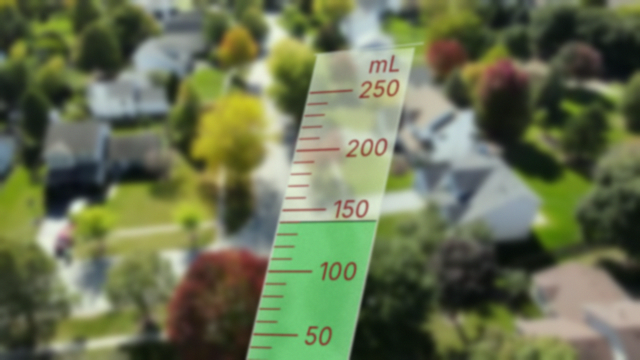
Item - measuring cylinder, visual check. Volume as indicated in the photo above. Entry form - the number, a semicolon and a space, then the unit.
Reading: 140; mL
